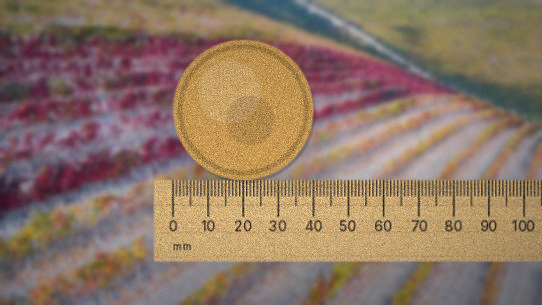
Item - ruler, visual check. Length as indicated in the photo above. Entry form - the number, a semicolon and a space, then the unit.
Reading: 40; mm
